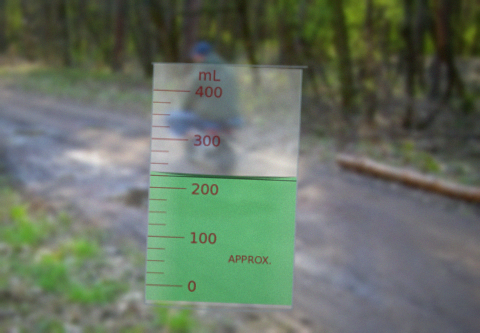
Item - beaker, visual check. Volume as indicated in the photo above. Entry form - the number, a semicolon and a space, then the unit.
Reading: 225; mL
